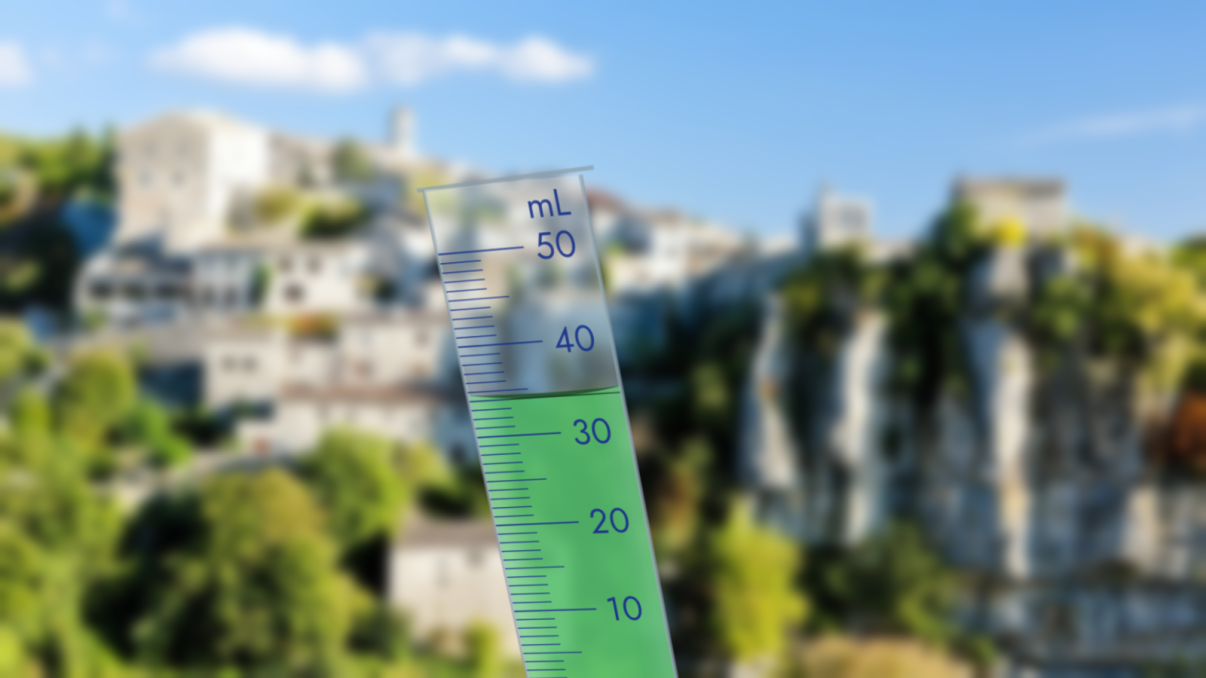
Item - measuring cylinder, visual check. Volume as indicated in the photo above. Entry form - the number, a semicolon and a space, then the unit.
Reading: 34; mL
